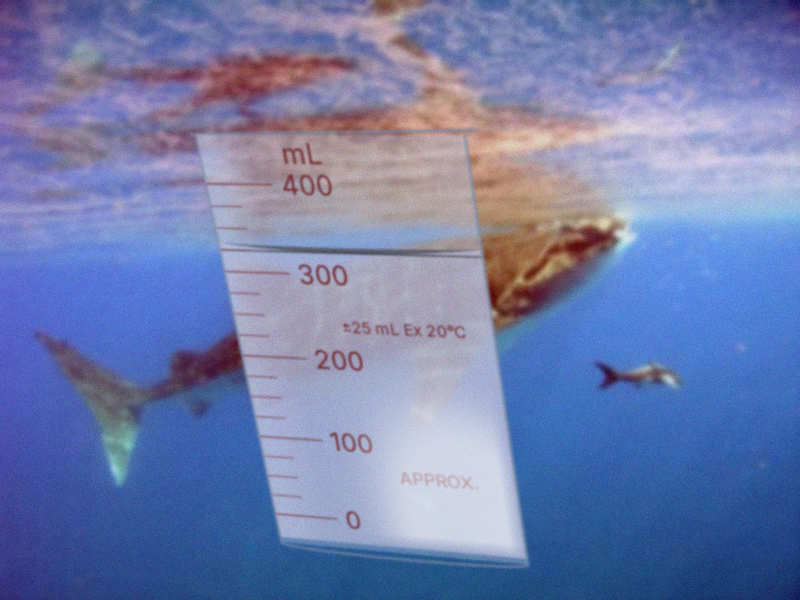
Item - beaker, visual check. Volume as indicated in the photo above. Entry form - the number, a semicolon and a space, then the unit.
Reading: 325; mL
